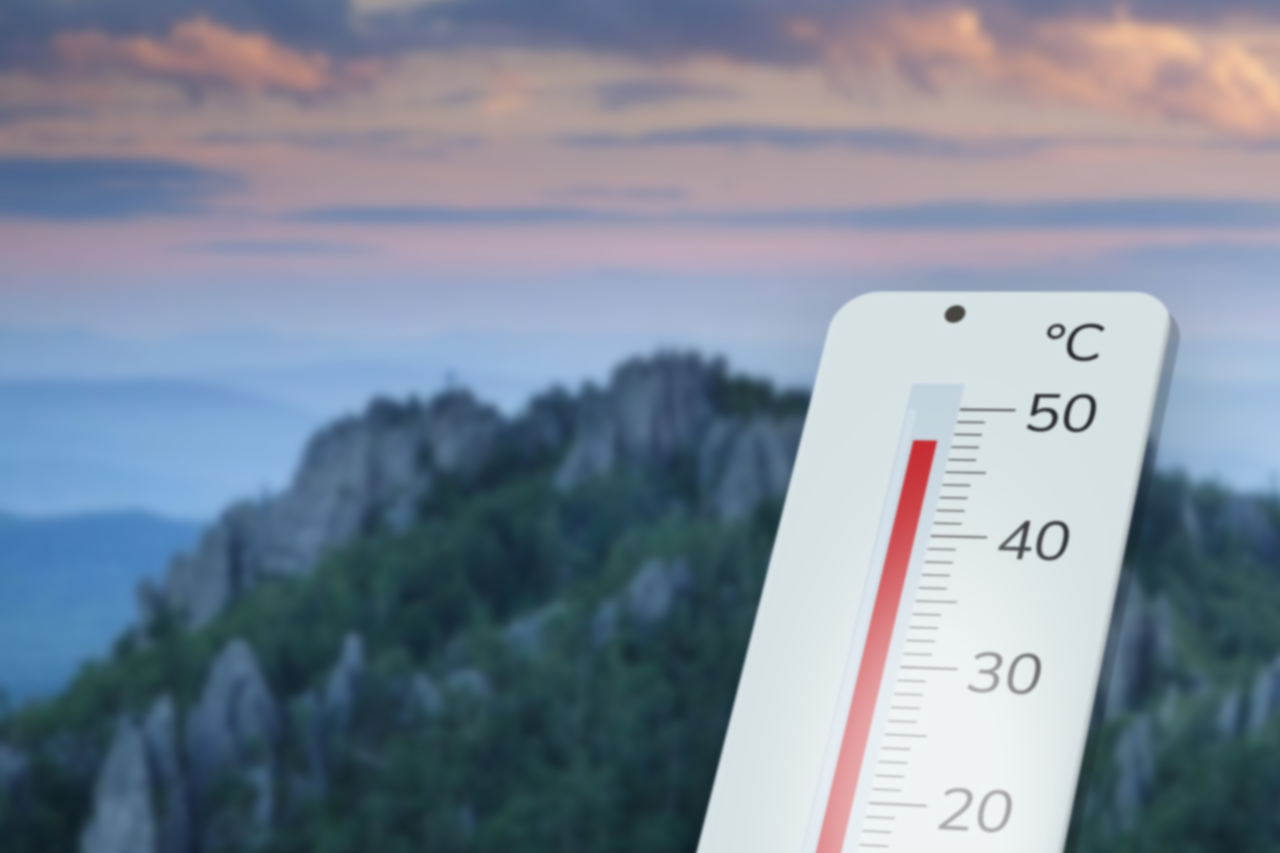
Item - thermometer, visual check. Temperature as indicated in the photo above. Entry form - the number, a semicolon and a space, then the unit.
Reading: 47.5; °C
